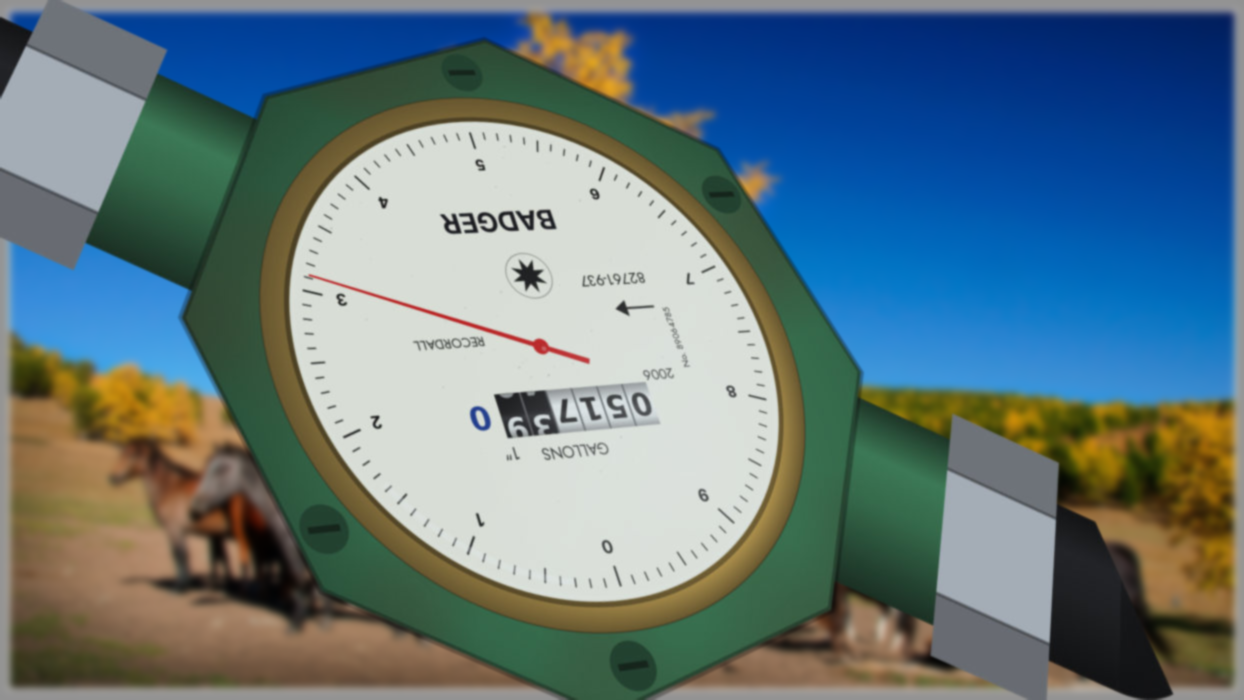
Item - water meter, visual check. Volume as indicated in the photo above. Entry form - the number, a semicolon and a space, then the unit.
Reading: 517393.1; gal
